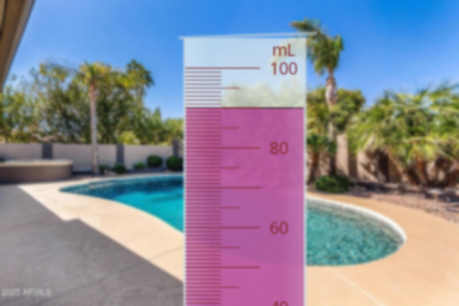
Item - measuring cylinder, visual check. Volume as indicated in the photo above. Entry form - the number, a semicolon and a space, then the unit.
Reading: 90; mL
